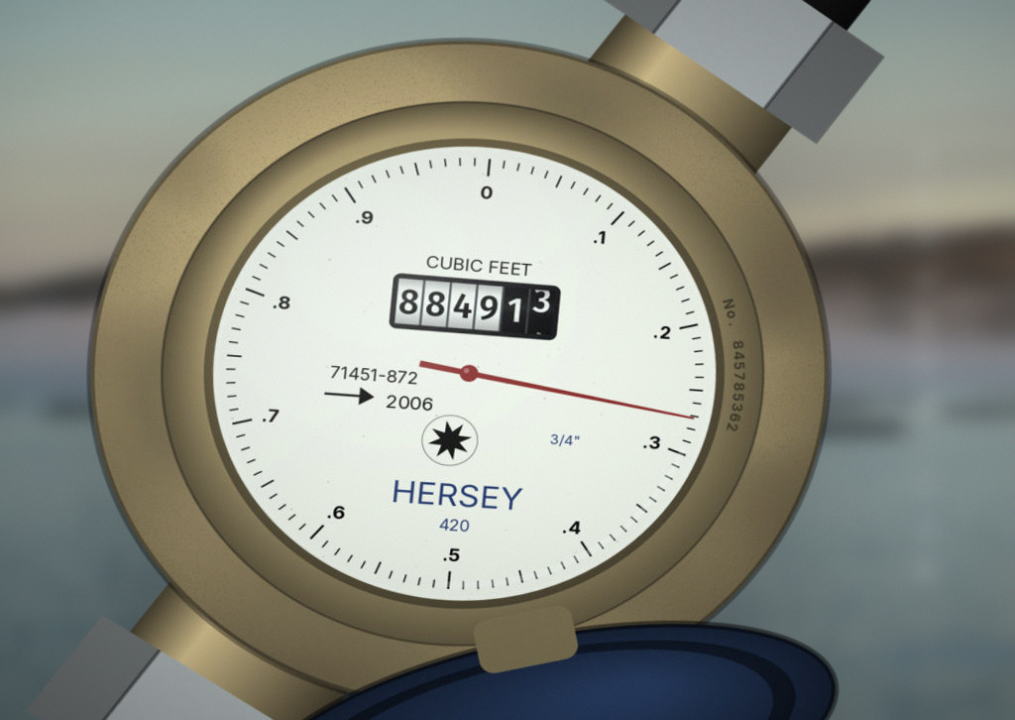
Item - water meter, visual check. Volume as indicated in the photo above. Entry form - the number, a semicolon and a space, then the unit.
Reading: 884913.27; ft³
